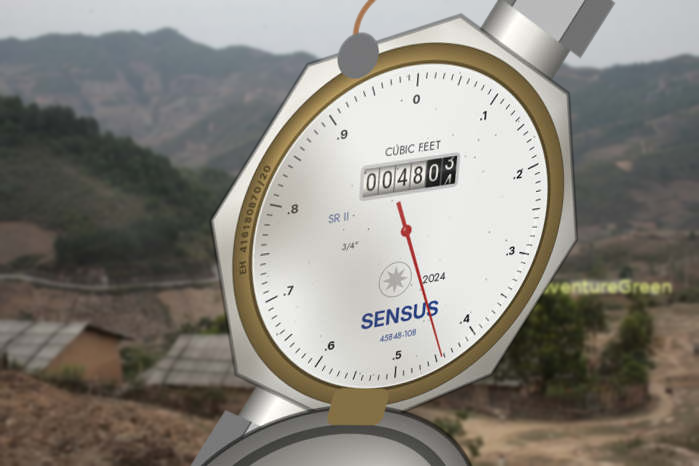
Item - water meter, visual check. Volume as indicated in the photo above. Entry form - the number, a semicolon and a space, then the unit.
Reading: 4803.44; ft³
